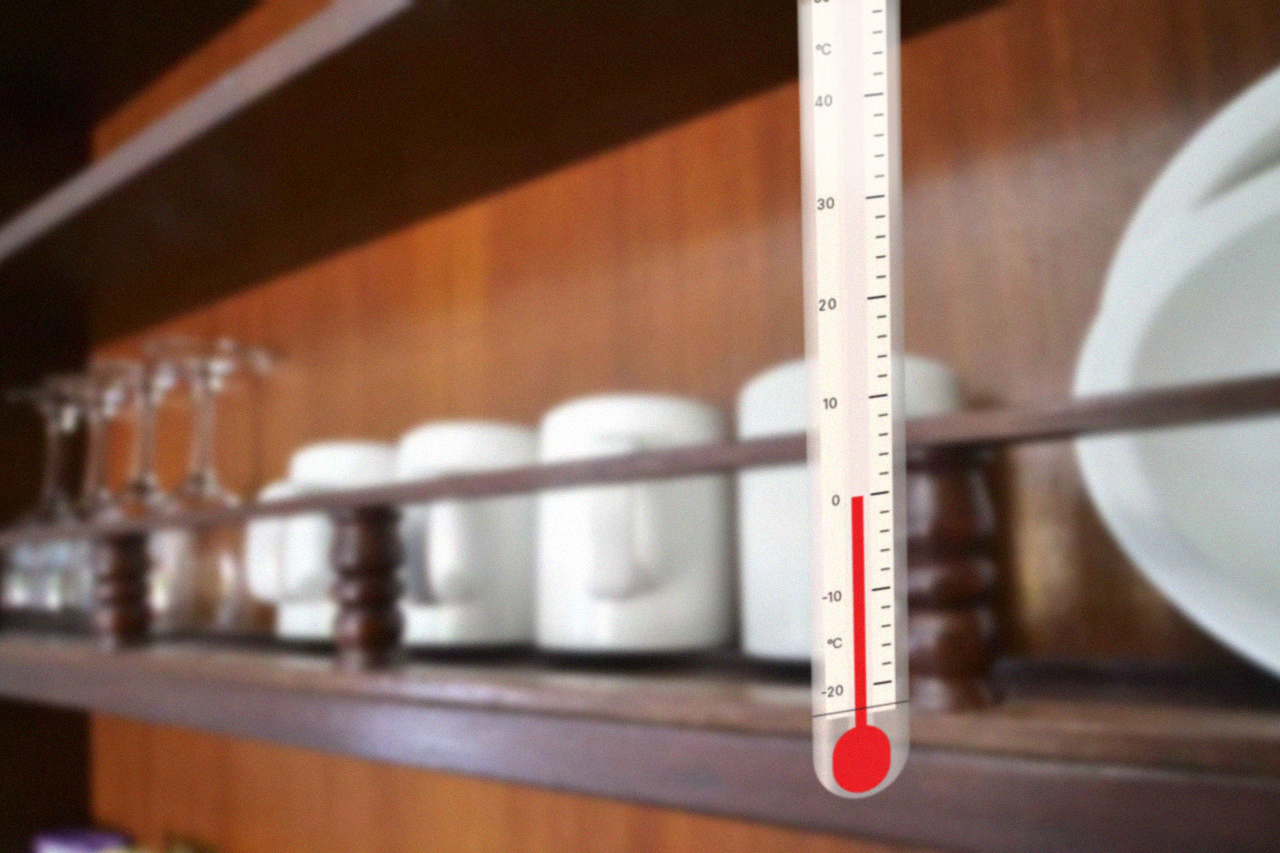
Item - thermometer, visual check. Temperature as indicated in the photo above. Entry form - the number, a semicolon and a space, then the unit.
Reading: 0; °C
